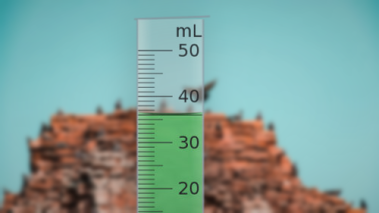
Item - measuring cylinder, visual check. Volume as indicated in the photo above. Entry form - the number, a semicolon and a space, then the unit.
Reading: 36; mL
